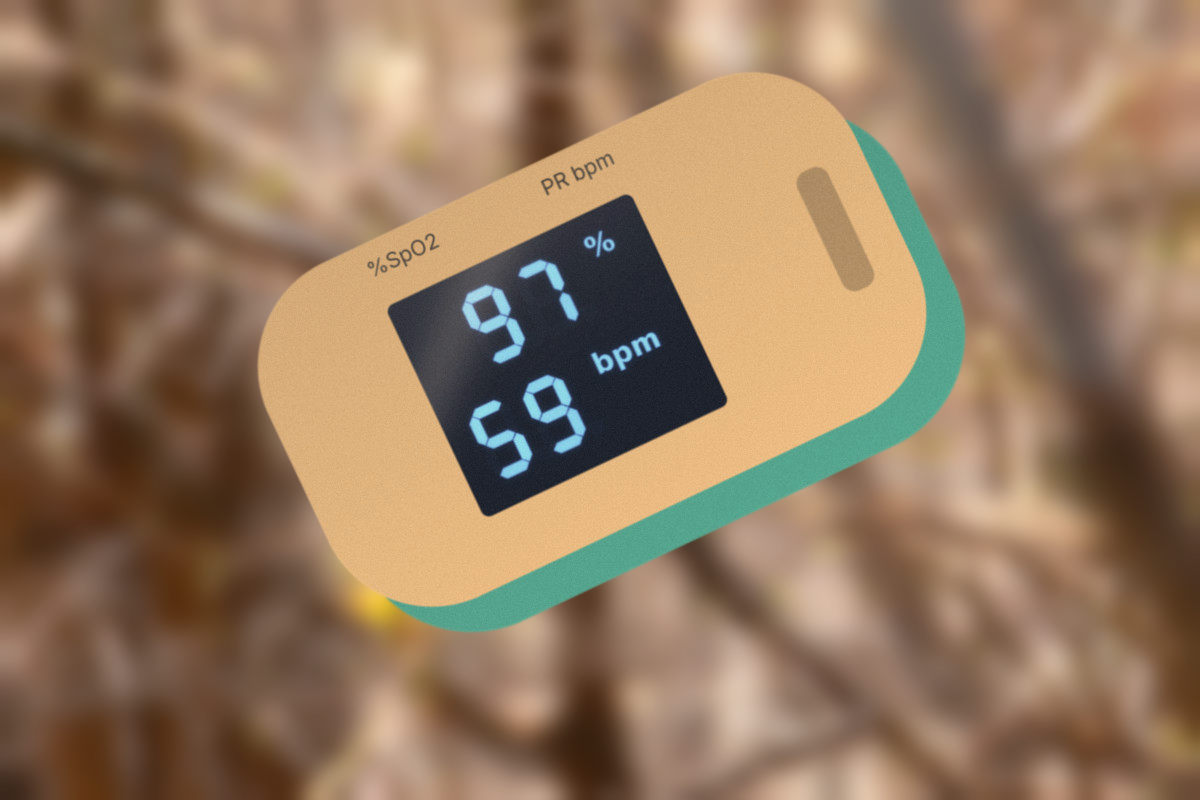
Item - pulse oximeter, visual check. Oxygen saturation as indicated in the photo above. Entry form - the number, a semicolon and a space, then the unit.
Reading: 97; %
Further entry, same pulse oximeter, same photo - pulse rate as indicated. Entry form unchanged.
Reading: 59; bpm
